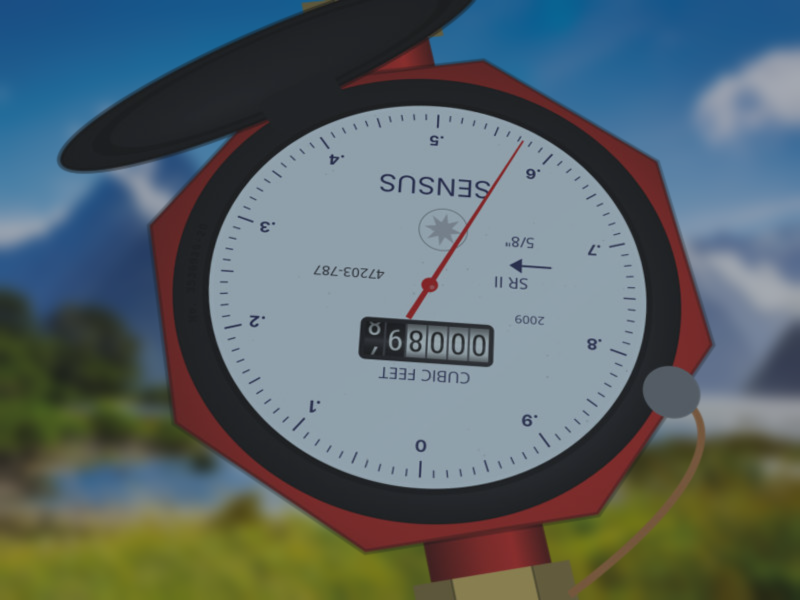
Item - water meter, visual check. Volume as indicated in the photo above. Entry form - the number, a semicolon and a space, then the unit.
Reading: 897.57; ft³
